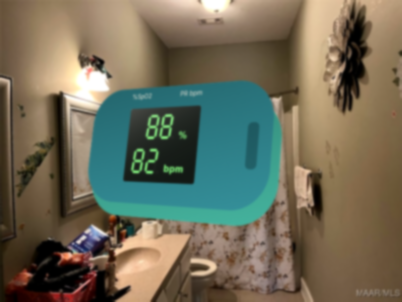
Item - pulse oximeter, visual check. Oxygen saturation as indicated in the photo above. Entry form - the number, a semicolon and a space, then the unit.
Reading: 88; %
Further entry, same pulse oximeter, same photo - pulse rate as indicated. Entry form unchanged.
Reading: 82; bpm
